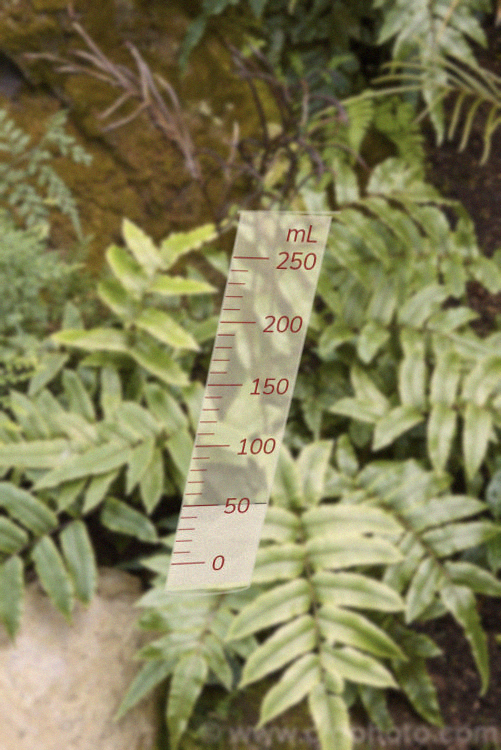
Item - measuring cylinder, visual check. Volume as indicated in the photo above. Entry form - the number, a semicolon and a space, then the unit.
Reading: 50; mL
